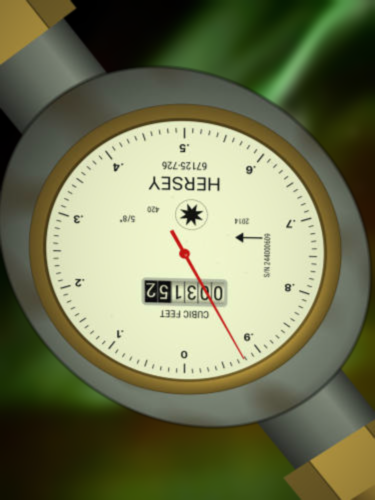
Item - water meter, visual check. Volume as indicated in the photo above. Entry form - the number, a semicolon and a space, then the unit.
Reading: 3151.92; ft³
